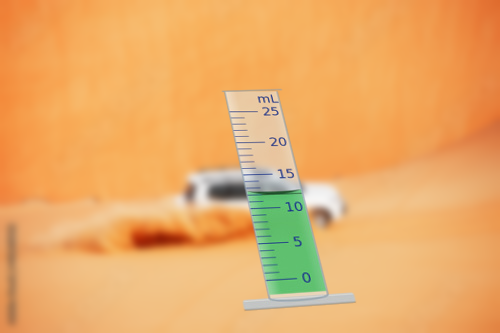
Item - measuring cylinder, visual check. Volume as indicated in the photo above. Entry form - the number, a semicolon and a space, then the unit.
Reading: 12; mL
